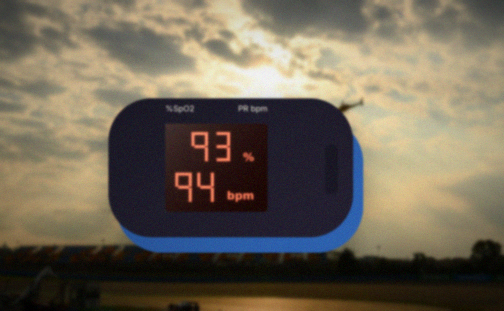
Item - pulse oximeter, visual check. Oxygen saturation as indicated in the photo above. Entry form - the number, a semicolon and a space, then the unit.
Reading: 93; %
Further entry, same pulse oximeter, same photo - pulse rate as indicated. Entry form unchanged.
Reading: 94; bpm
